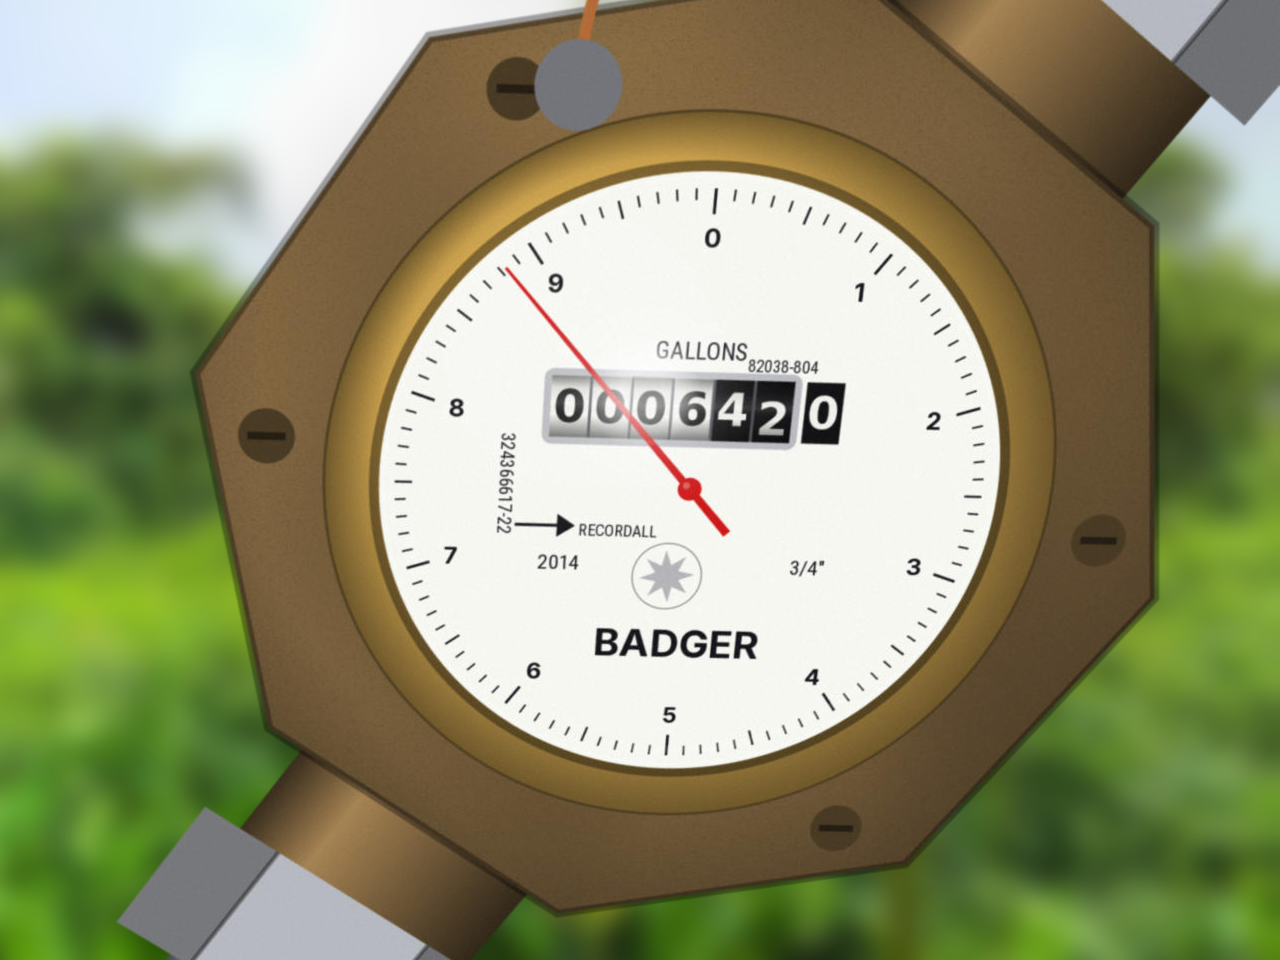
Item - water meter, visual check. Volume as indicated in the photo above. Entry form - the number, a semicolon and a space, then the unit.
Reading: 6418.8; gal
